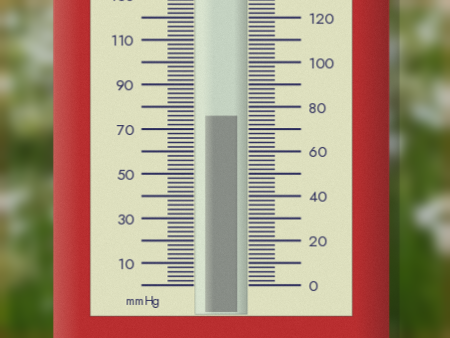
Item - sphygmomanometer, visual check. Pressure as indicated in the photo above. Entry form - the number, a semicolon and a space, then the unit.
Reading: 76; mmHg
